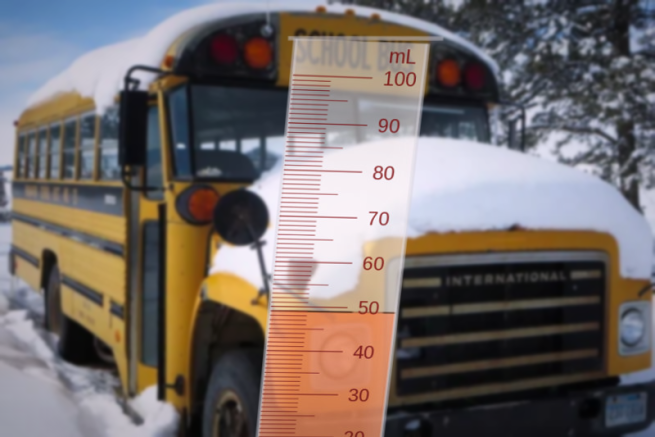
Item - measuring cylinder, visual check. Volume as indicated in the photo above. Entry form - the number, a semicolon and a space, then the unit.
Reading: 49; mL
